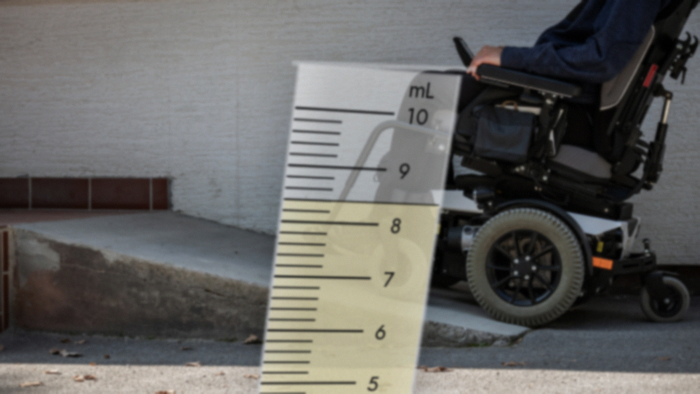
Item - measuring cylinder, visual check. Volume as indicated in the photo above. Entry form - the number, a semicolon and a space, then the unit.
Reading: 8.4; mL
